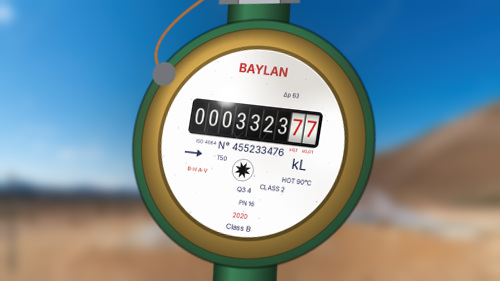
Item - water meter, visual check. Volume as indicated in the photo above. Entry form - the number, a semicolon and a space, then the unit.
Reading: 3323.77; kL
